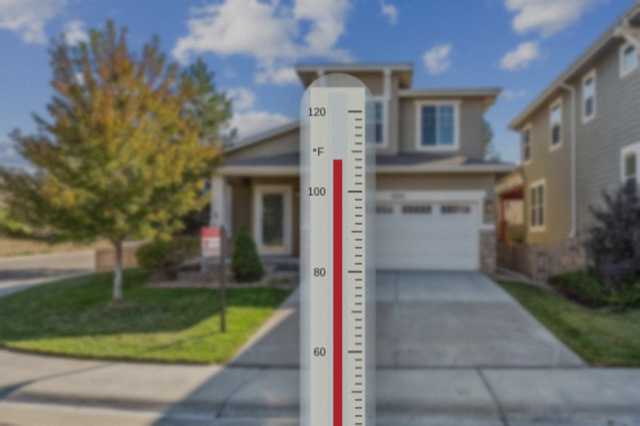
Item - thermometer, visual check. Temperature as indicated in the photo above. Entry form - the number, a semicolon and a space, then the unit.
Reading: 108; °F
